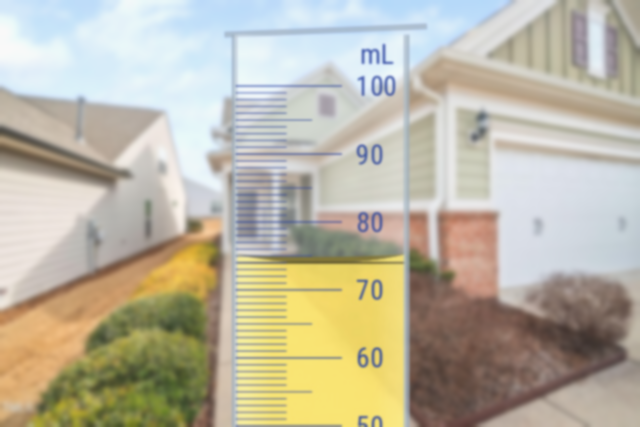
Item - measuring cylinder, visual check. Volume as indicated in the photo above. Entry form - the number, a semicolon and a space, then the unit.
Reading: 74; mL
